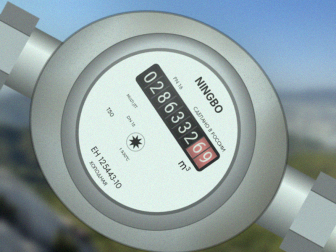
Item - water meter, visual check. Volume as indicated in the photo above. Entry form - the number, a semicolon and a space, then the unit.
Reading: 286332.69; m³
